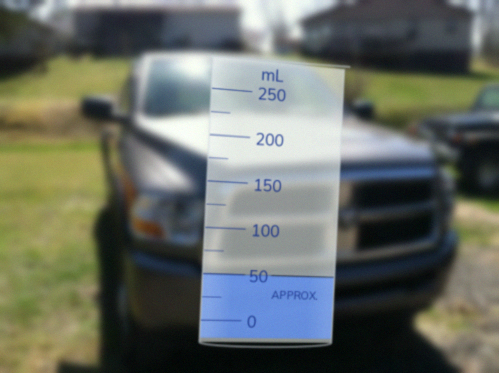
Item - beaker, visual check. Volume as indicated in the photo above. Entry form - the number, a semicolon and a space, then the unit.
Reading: 50; mL
